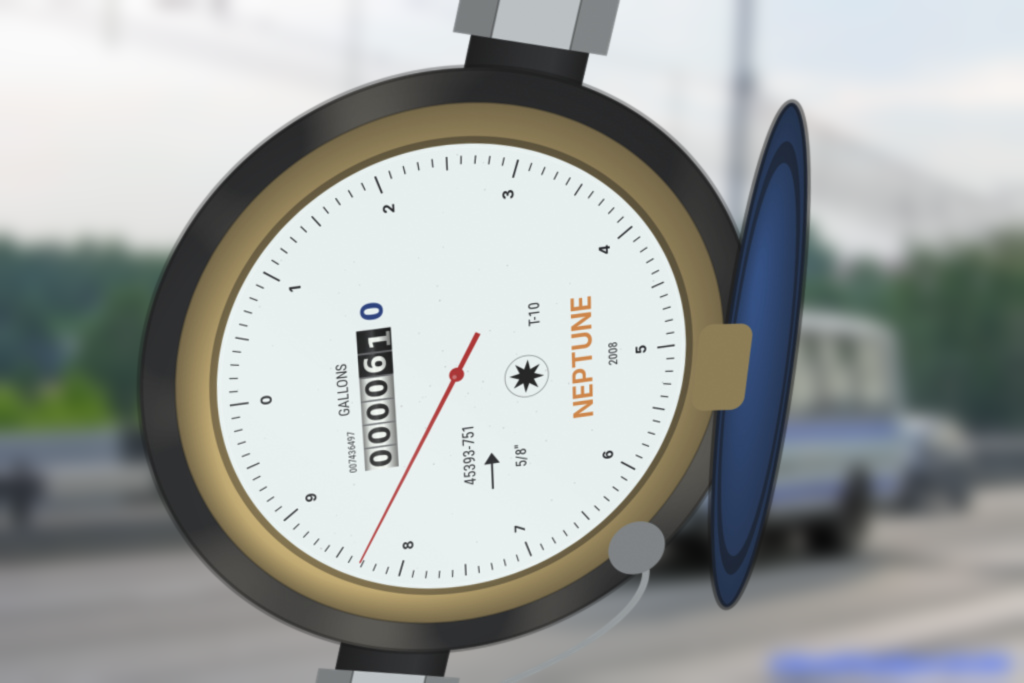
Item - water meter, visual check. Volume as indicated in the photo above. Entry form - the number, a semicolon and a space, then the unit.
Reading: 608.3; gal
